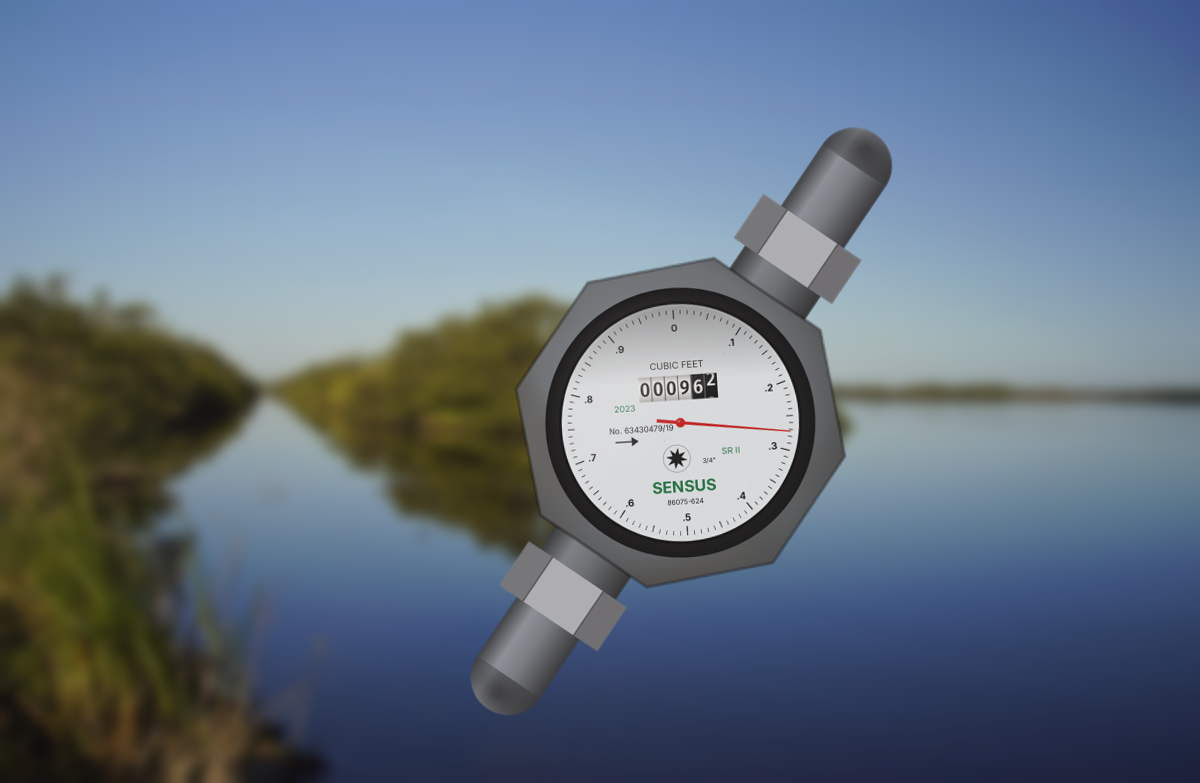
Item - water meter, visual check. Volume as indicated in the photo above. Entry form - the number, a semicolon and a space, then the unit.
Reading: 962.27; ft³
